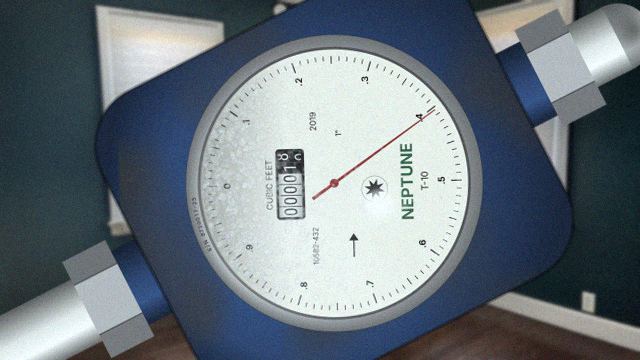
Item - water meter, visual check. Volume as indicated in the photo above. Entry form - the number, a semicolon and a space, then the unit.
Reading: 18.40; ft³
